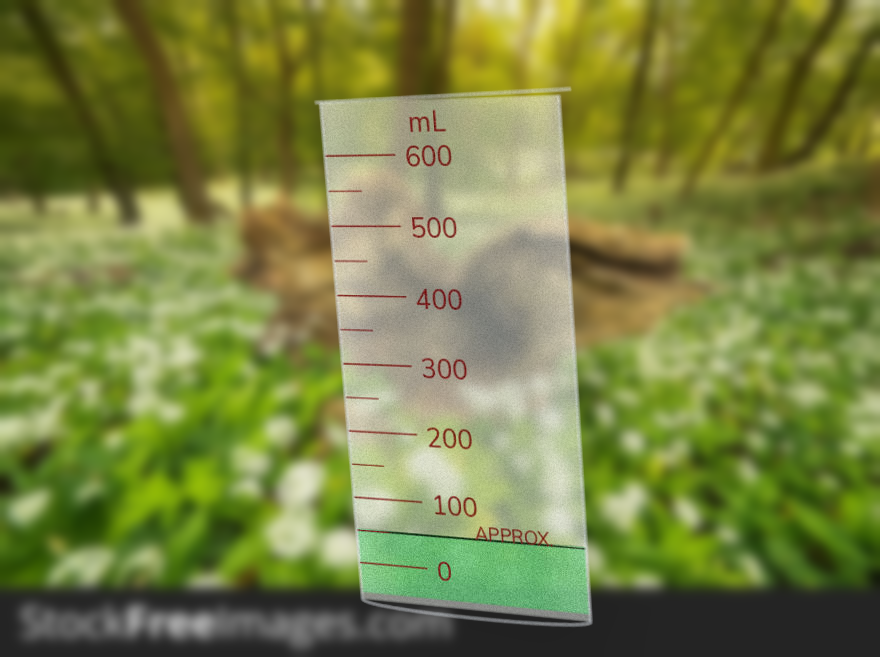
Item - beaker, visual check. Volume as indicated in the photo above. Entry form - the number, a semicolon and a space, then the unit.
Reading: 50; mL
